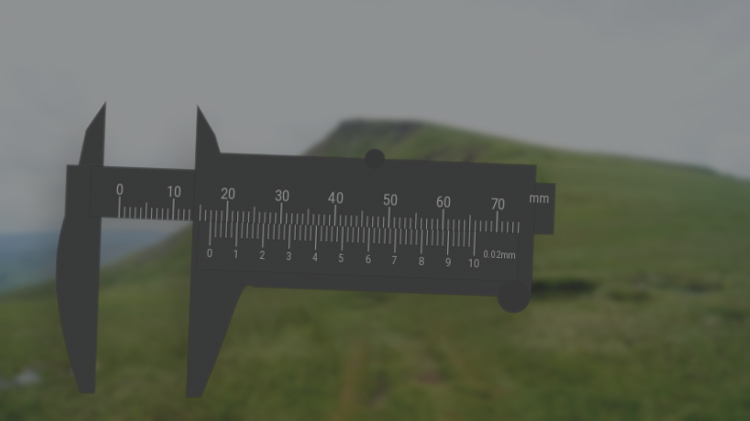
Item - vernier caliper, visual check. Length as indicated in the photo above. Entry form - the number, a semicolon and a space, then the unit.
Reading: 17.0; mm
